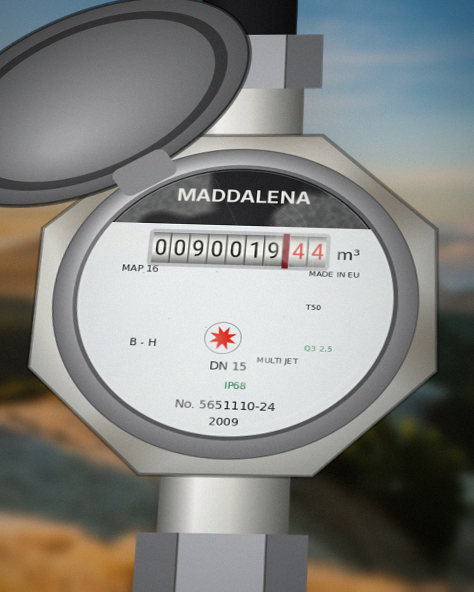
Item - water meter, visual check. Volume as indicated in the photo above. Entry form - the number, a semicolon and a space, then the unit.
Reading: 90019.44; m³
